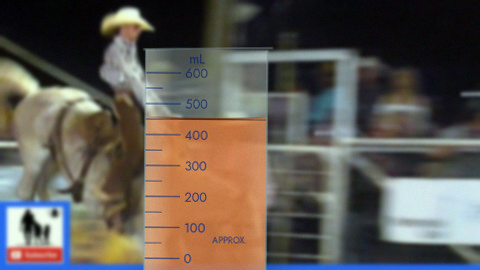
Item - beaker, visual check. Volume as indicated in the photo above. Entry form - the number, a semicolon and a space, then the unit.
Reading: 450; mL
